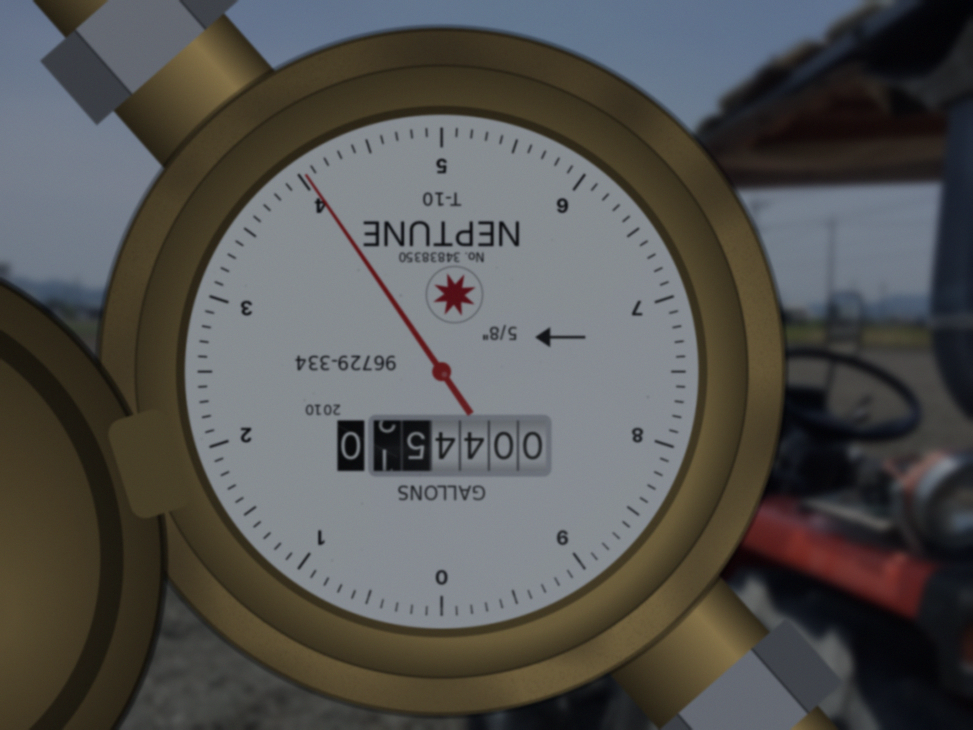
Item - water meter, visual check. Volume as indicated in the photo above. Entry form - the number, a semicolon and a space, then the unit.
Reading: 44514.0; gal
